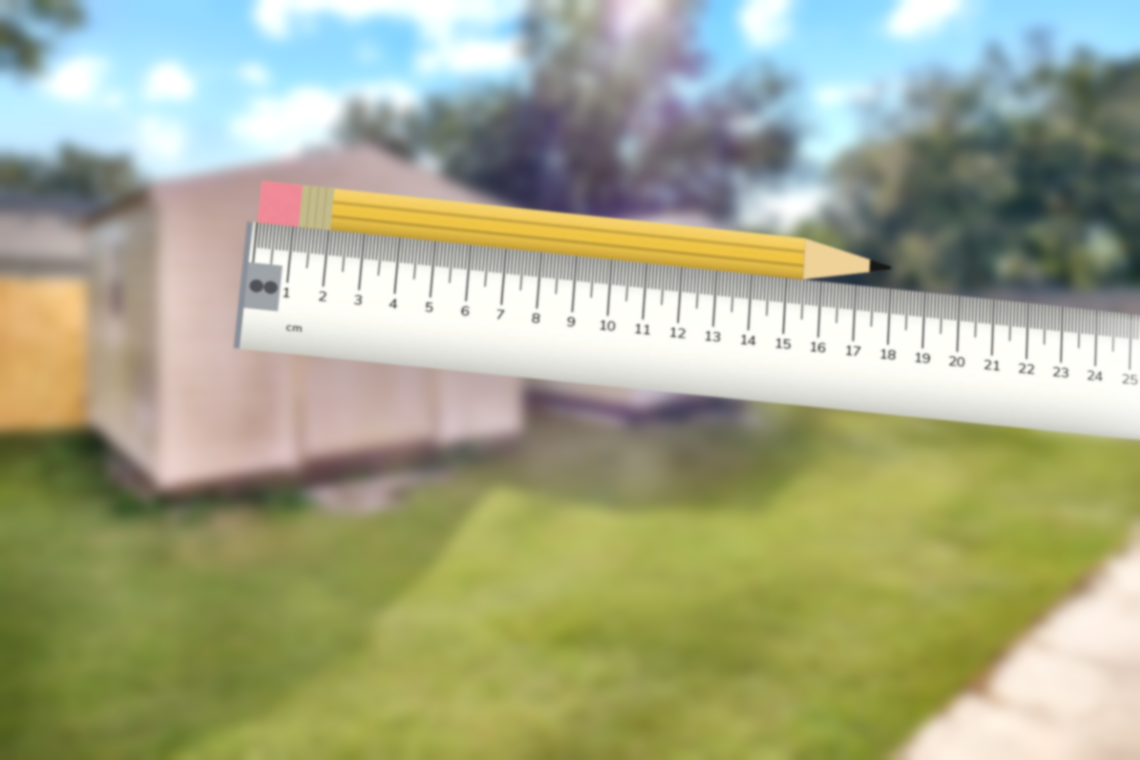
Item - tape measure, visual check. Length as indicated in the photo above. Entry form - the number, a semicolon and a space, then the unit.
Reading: 18; cm
